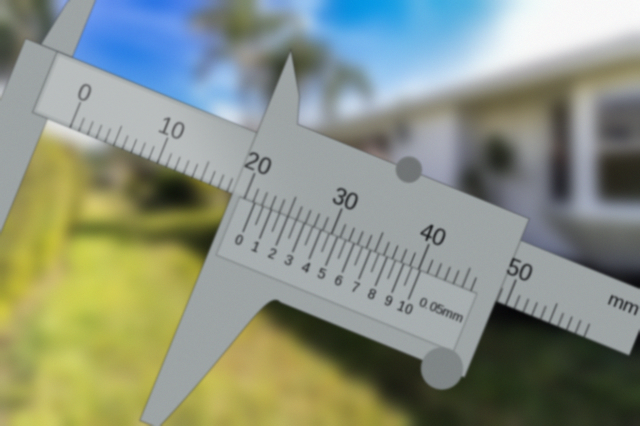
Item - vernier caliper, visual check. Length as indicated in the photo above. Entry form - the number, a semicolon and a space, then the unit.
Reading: 21.2; mm
